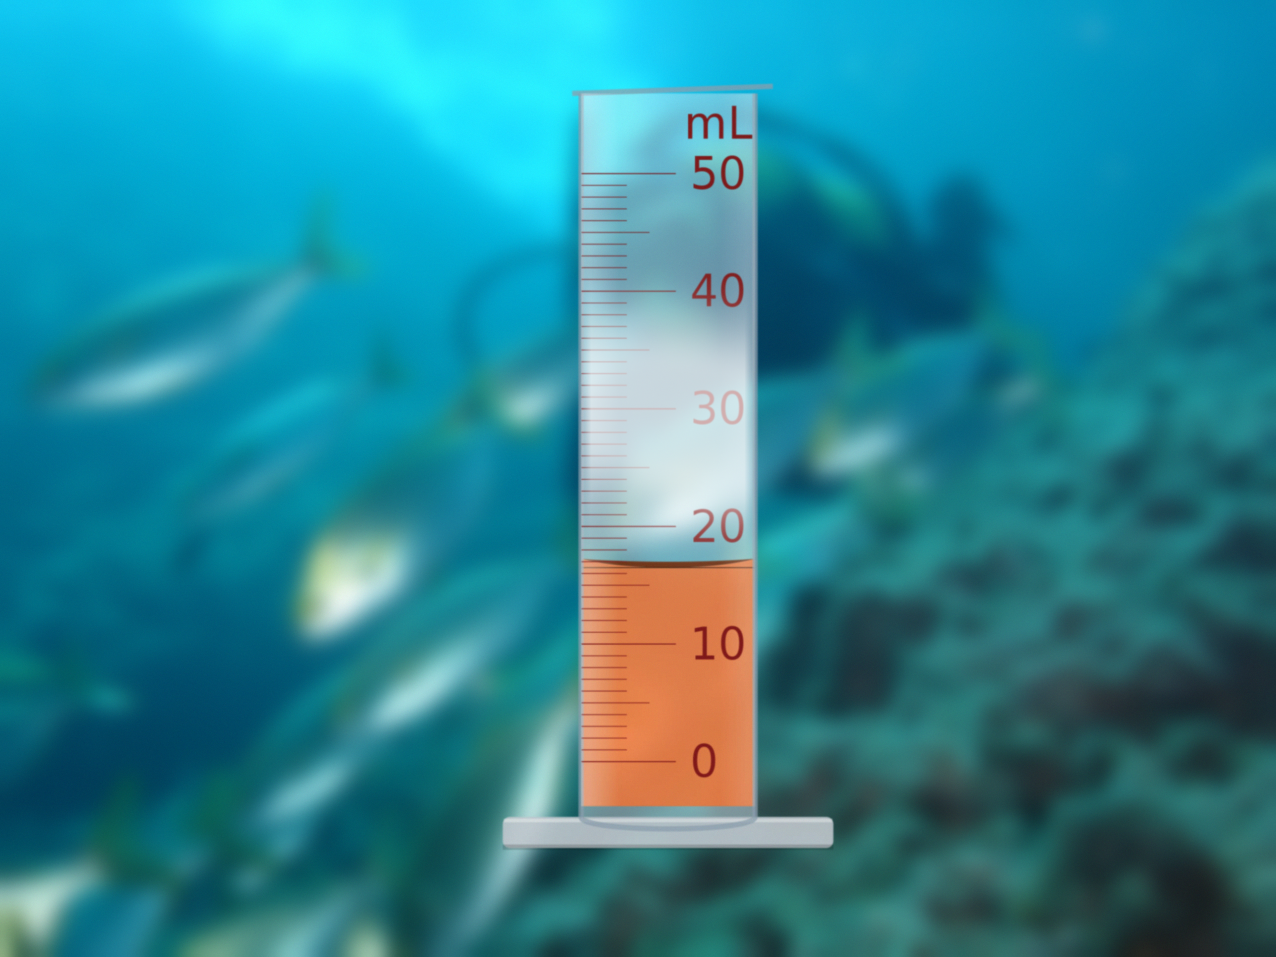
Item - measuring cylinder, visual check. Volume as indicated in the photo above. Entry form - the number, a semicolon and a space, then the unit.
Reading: 16.5; mL
